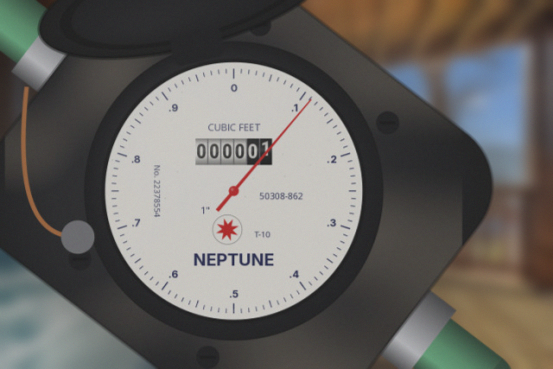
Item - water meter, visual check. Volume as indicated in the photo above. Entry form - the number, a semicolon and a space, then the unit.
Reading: 1.11; ft³
